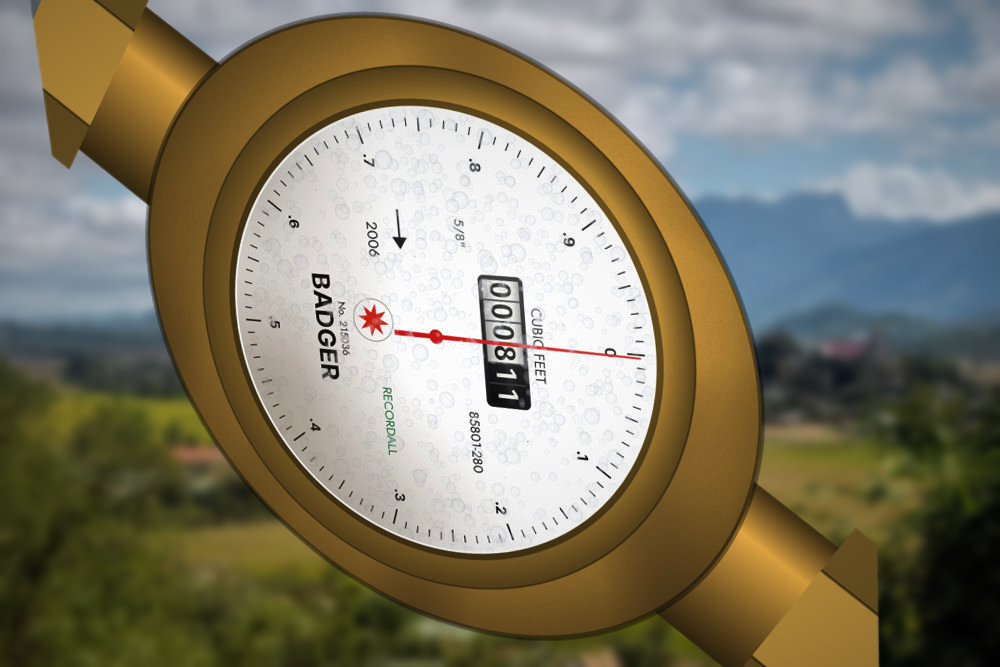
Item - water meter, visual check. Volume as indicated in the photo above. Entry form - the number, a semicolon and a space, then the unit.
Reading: 811.00; ft³
